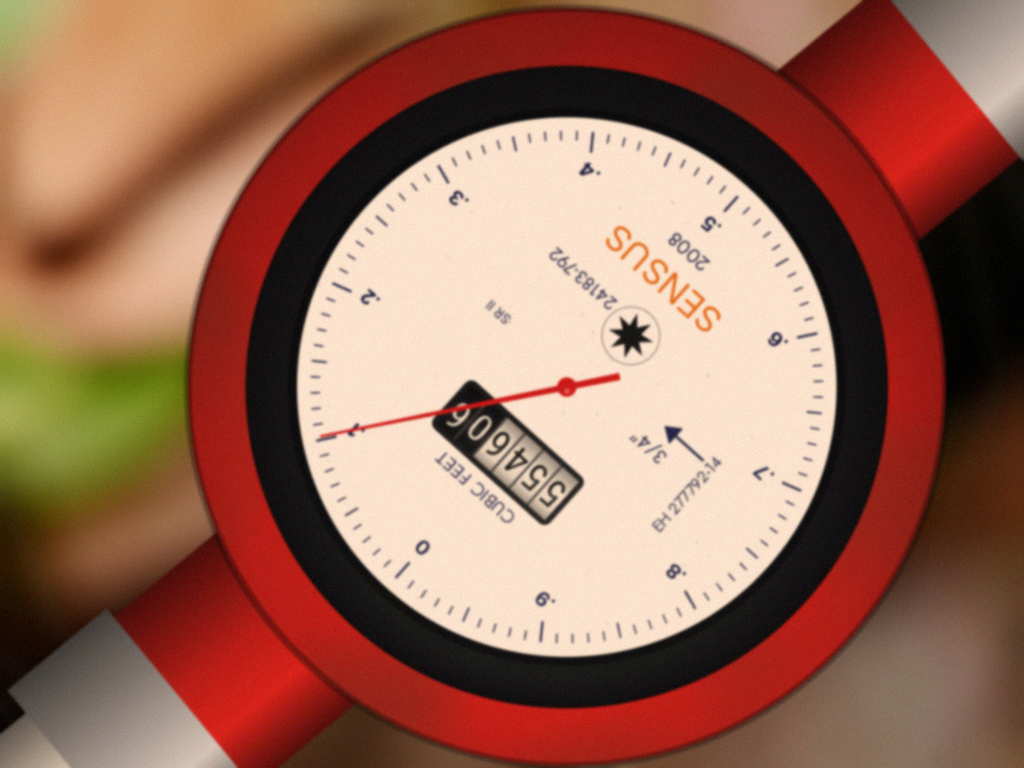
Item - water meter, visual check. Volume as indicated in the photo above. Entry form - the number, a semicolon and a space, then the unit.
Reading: 554606.10; ft³
